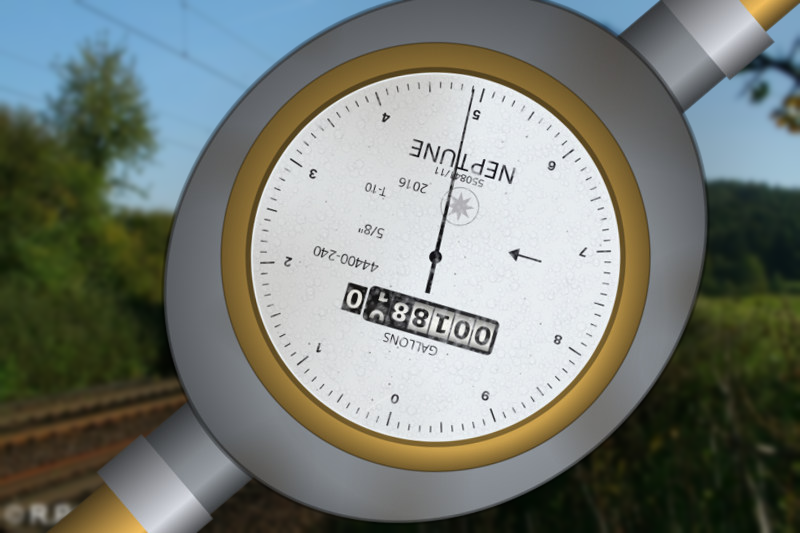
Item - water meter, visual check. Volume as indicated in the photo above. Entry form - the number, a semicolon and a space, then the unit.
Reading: 18804.9; gal
